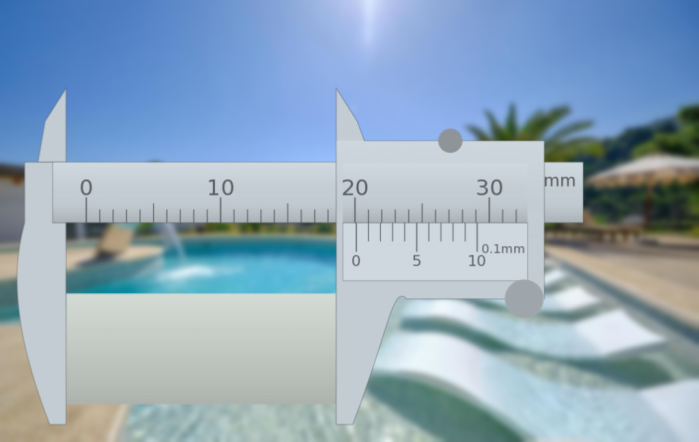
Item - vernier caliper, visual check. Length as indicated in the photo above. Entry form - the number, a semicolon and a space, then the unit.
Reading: 20.1; mm
